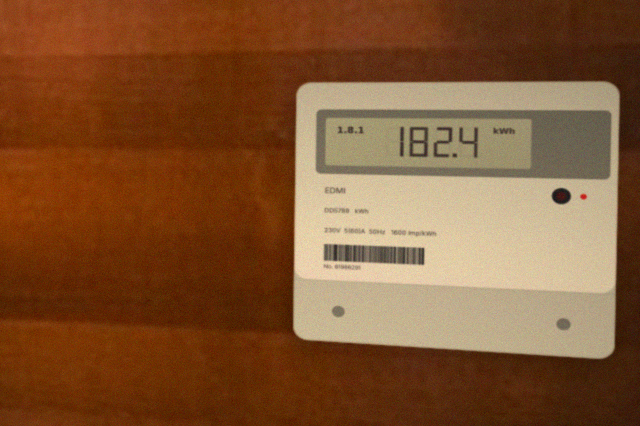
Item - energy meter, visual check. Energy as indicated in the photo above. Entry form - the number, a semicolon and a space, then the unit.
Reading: 182.4; kWh
